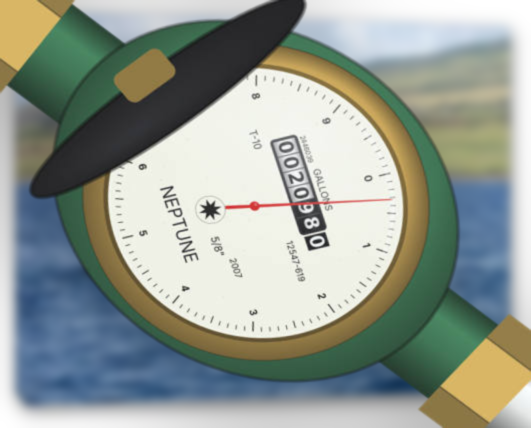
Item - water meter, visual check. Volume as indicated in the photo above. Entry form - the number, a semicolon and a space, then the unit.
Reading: 20980.3; gal
